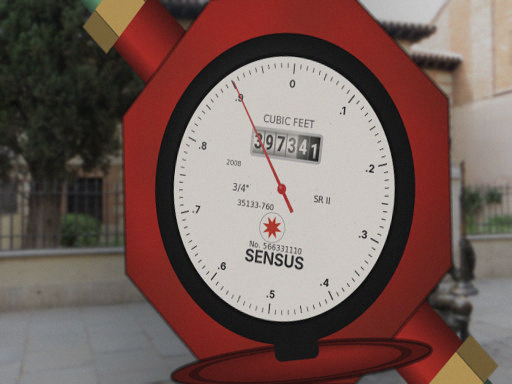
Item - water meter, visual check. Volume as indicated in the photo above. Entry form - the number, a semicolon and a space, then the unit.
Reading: 397340.90; ft³
